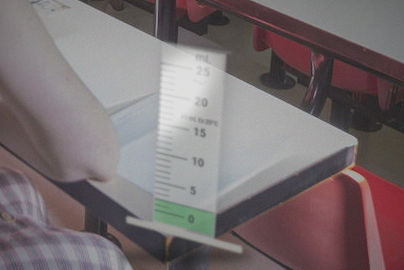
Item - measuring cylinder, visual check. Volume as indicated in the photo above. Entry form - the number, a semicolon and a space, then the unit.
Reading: 2; mL
